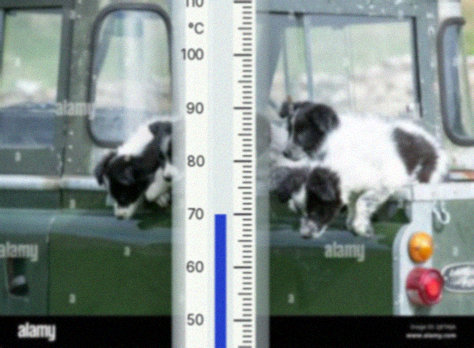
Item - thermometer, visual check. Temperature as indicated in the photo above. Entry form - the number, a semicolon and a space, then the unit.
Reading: 70; °C
